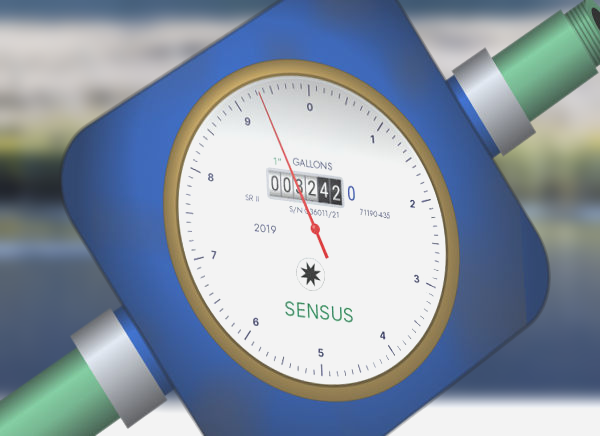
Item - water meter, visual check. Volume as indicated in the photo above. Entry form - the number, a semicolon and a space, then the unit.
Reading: 32419.3; gal
